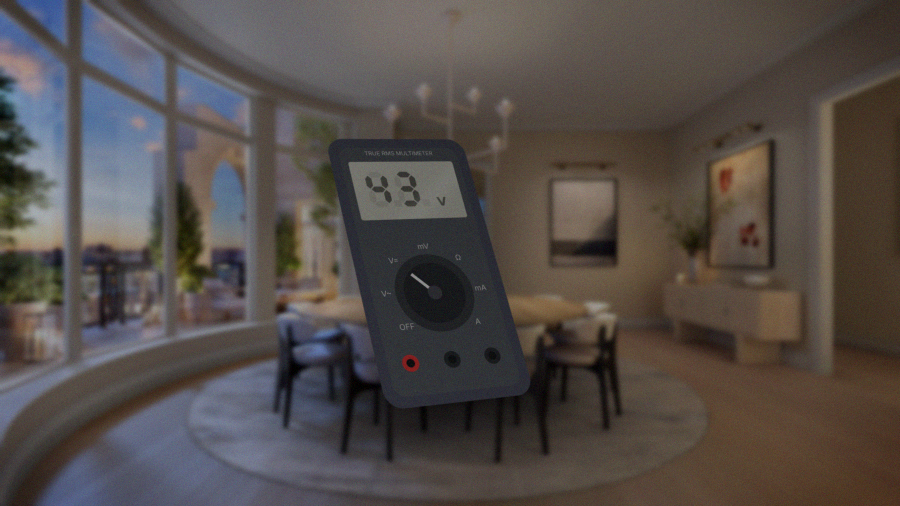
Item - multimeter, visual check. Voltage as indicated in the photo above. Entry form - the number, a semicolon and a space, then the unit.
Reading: 43; V
